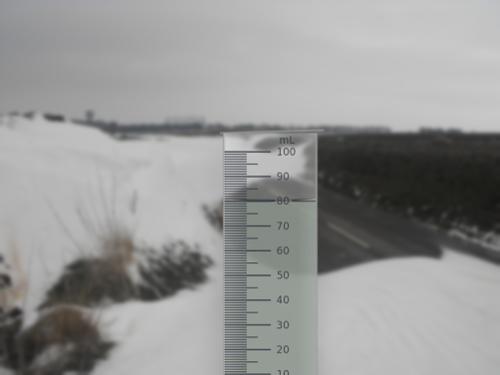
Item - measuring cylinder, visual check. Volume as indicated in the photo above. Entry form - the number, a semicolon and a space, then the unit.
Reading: 80; mL
